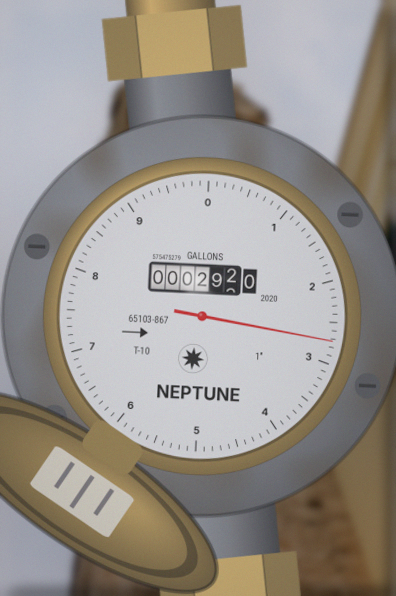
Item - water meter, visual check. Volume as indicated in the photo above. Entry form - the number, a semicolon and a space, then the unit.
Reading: 2922.7; gal
